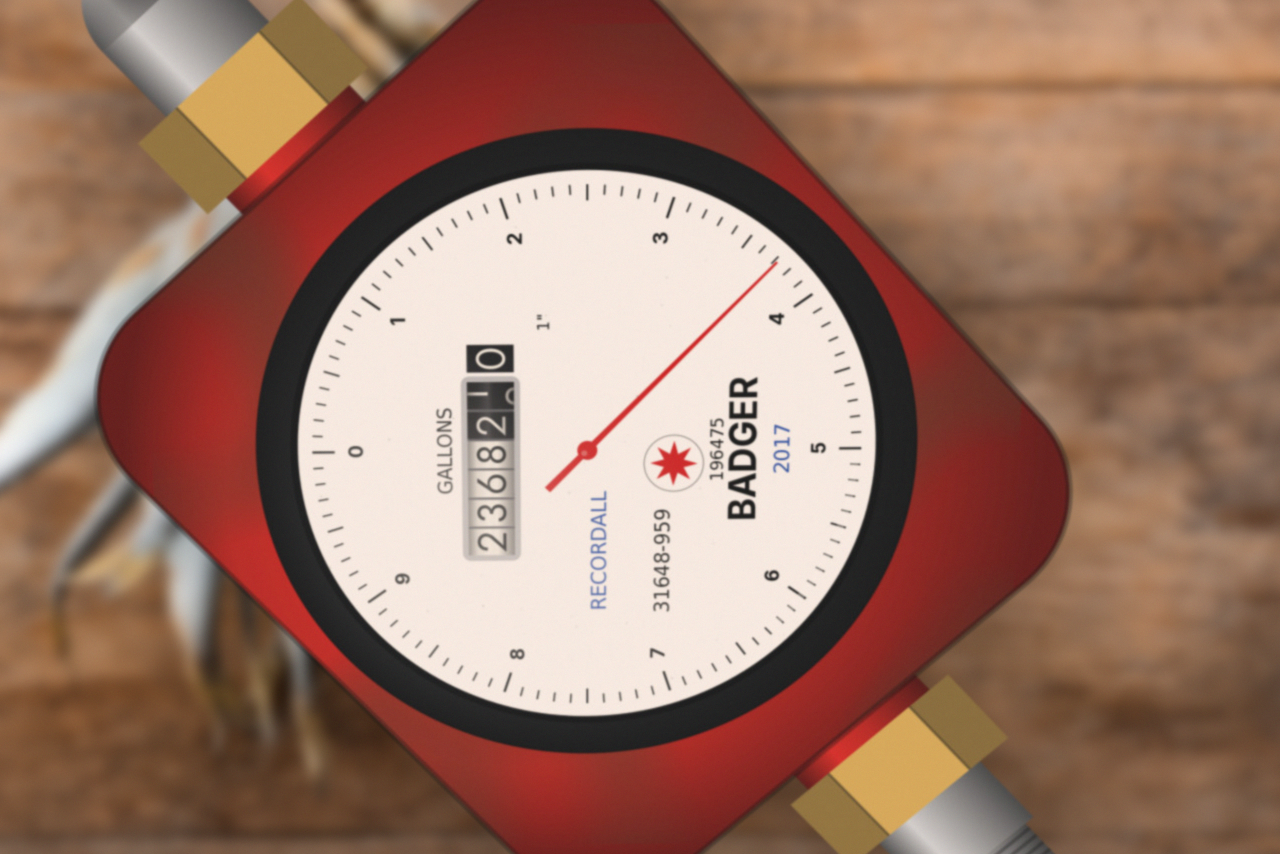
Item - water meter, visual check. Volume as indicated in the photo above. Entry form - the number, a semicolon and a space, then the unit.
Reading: 2368213.7; gal
